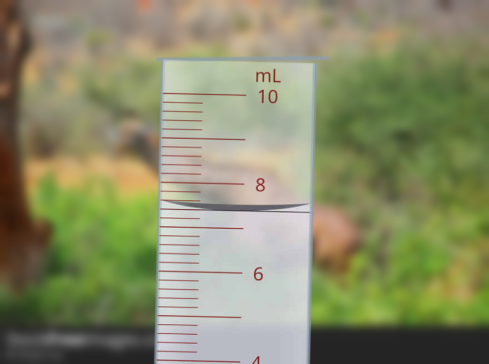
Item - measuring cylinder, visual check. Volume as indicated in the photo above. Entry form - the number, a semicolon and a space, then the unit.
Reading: 7.4; mL
